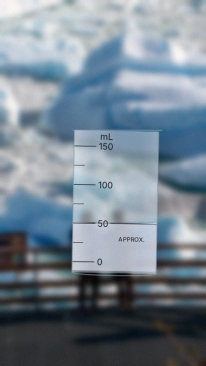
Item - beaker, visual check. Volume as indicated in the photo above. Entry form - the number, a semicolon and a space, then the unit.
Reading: 50; mL
